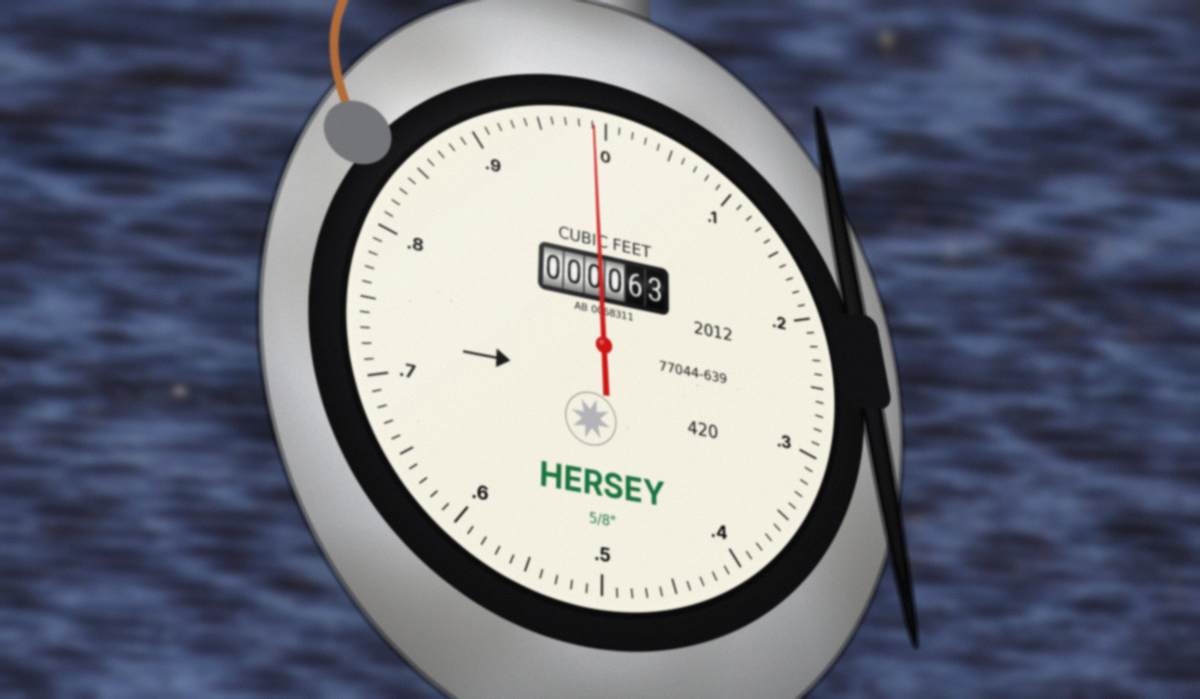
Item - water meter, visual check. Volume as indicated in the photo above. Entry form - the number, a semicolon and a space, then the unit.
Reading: 62.99; ft³
